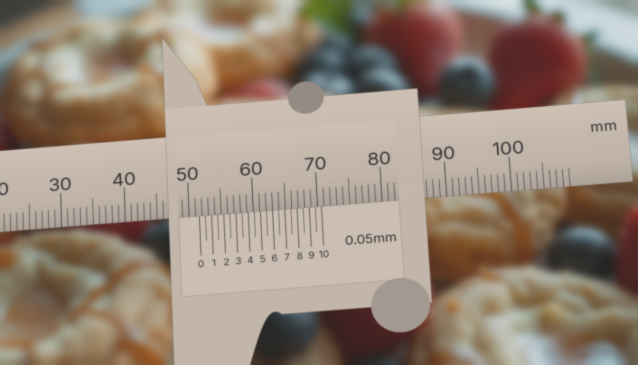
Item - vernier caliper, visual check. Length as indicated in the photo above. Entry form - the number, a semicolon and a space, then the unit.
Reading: 51.6; mm
